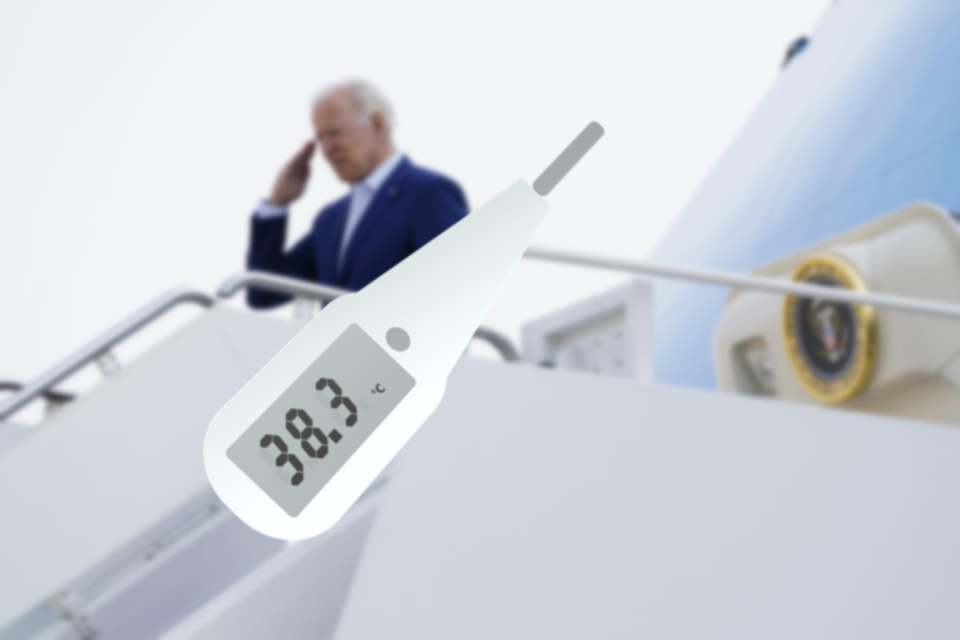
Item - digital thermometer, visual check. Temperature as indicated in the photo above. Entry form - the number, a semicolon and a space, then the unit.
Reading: 38.3; °C
